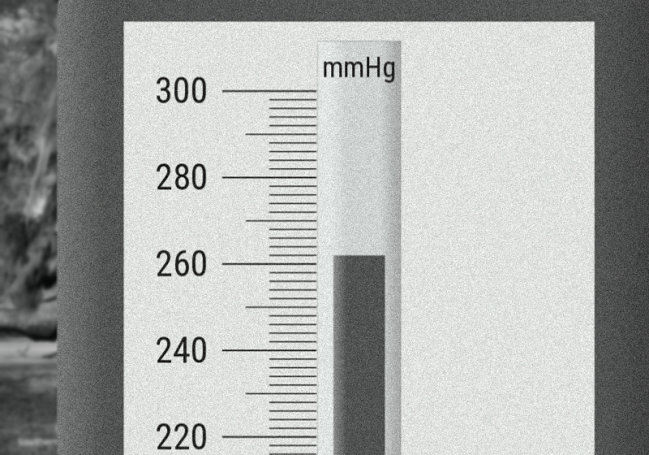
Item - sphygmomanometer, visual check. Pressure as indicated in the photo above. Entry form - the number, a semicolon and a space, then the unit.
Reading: 262; mmHg
